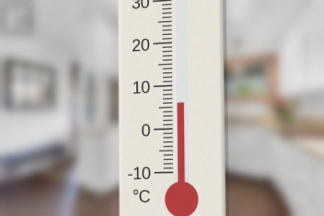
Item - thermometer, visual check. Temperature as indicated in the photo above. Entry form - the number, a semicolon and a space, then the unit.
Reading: 6; °C
